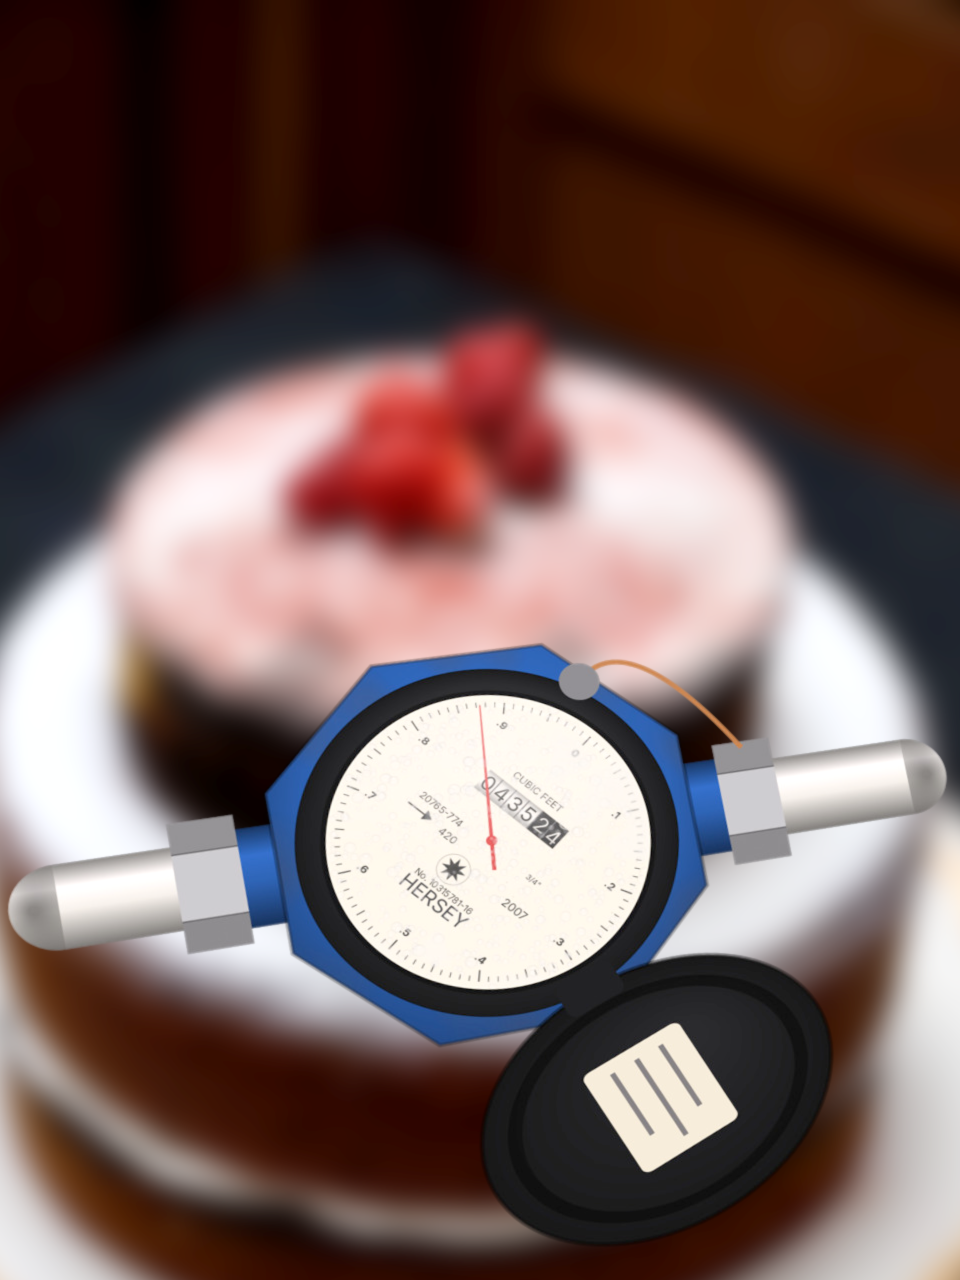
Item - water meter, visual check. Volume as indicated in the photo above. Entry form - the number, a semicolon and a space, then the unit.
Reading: 43523.87; ft³
